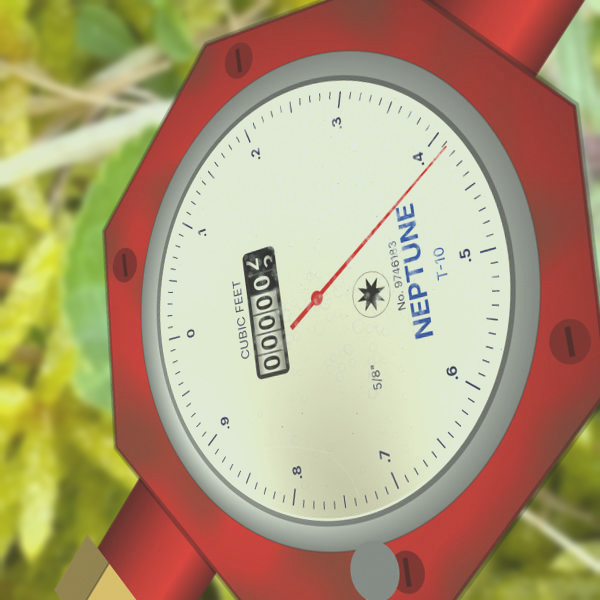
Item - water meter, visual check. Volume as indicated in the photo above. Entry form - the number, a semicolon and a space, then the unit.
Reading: 2.41; ft³
